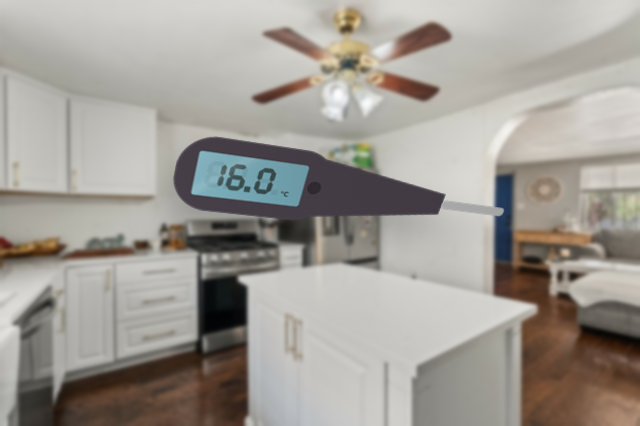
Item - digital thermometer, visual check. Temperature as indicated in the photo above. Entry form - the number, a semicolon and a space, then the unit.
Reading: 16.0; °C
